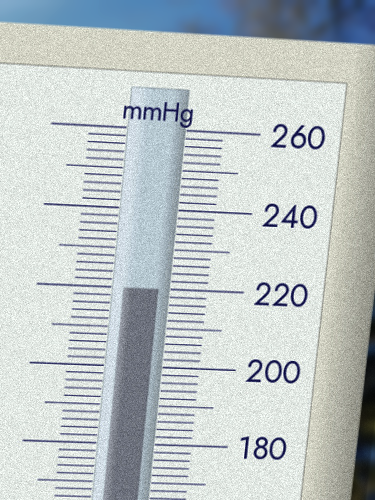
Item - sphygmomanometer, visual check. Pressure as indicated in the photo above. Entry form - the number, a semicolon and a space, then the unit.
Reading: 220; mmHg
